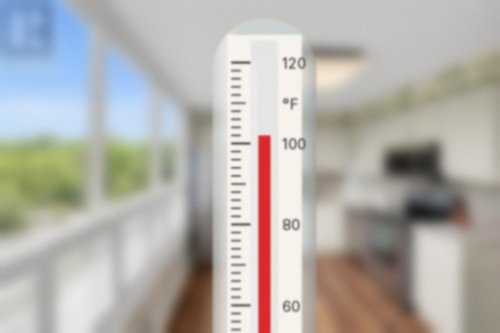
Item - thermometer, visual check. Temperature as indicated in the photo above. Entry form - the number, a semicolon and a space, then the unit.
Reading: 102; °F
